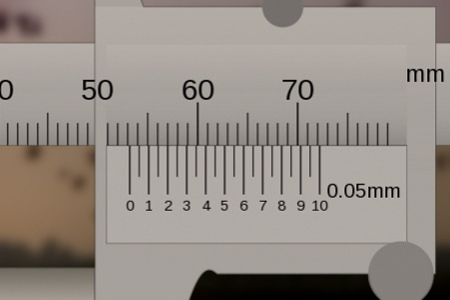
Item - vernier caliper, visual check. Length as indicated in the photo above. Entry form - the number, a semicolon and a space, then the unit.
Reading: 53.2; mm
